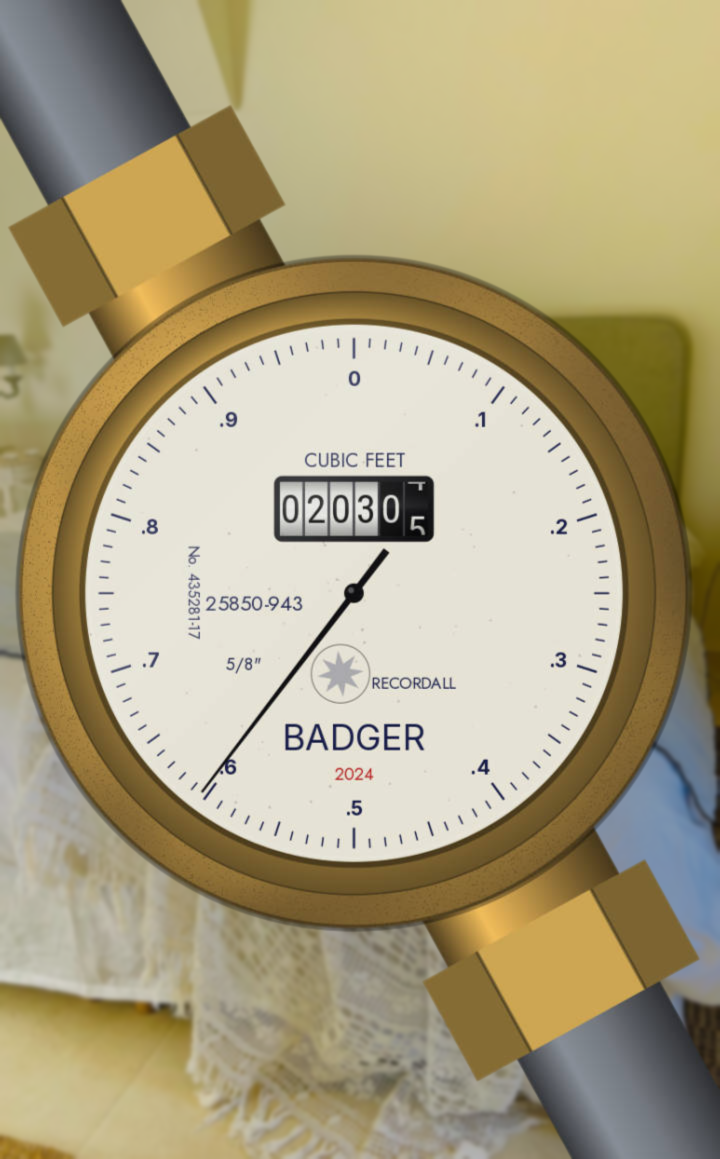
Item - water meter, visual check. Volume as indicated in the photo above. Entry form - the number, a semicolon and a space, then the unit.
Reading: 20304.60; ft³
